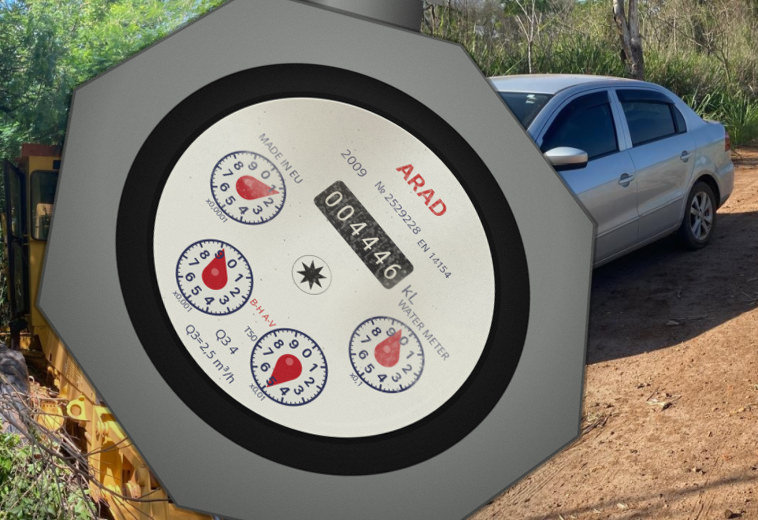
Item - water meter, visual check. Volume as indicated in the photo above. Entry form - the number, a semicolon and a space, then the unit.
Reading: 4445.9491; kL
